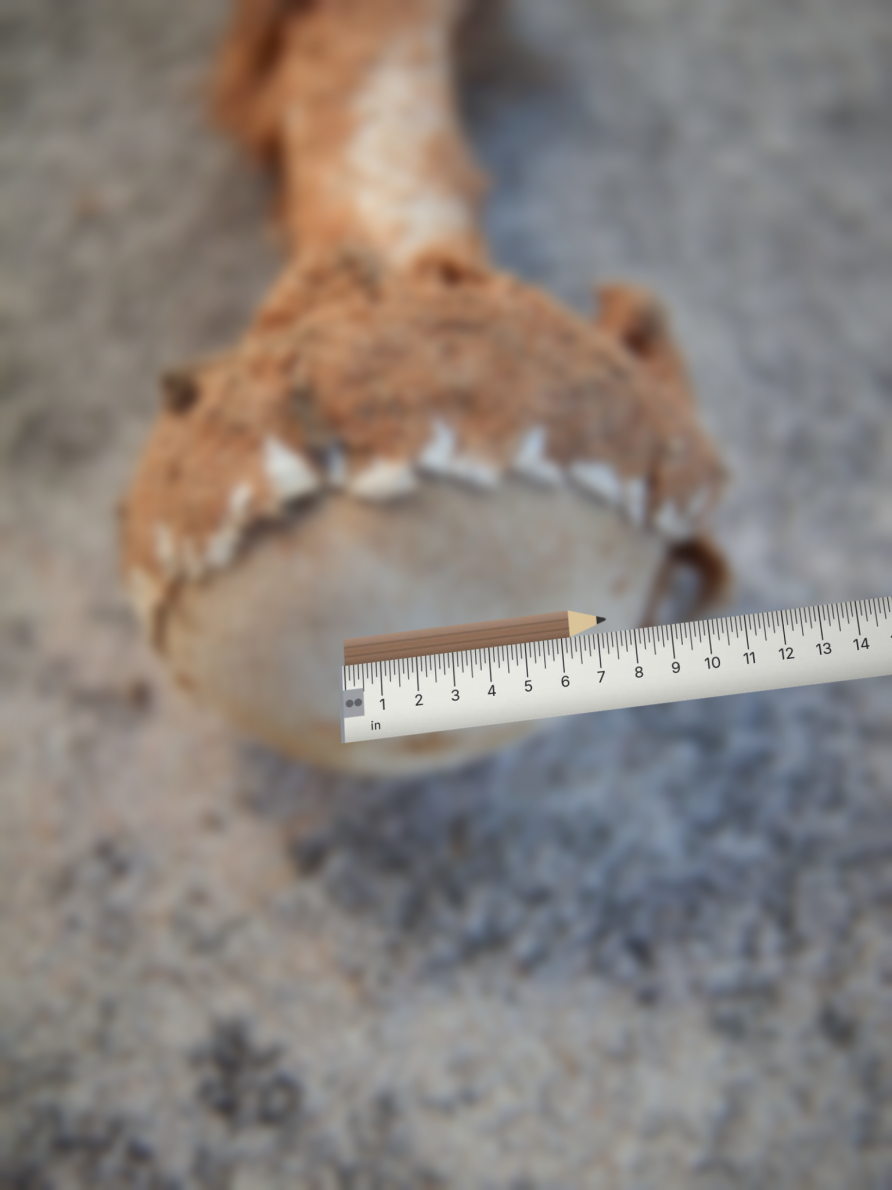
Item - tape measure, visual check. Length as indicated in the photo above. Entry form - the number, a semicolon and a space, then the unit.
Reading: 7.25; in
